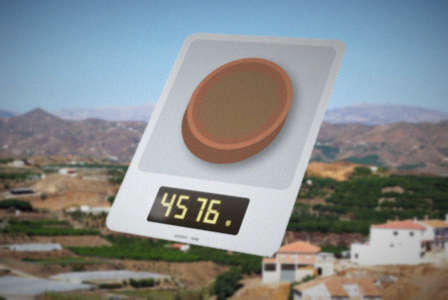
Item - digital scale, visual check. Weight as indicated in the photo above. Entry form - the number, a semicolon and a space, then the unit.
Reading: 4576; g
